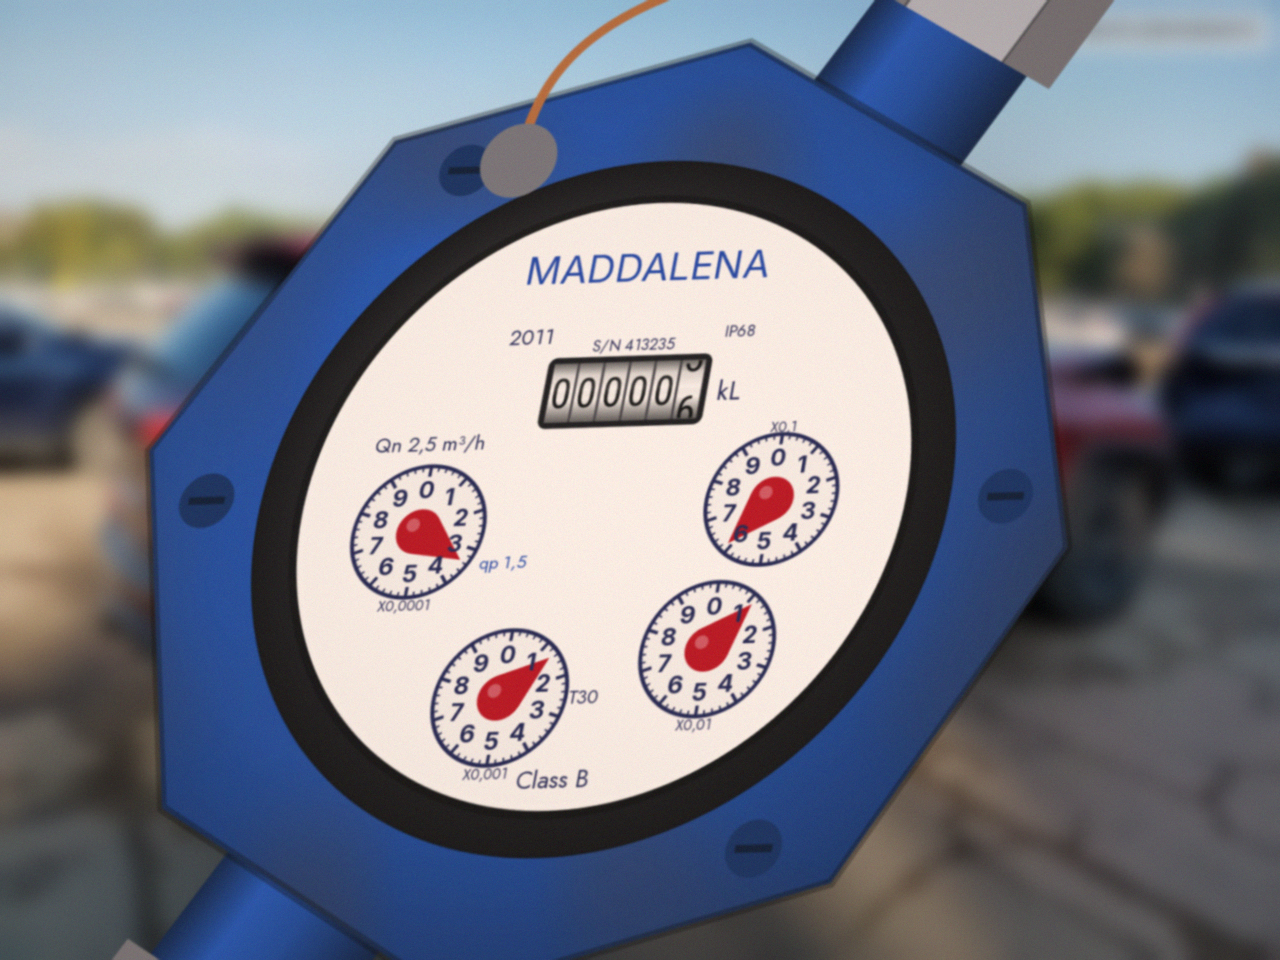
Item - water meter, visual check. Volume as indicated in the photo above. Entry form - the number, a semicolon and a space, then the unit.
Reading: 5.6113; kL
